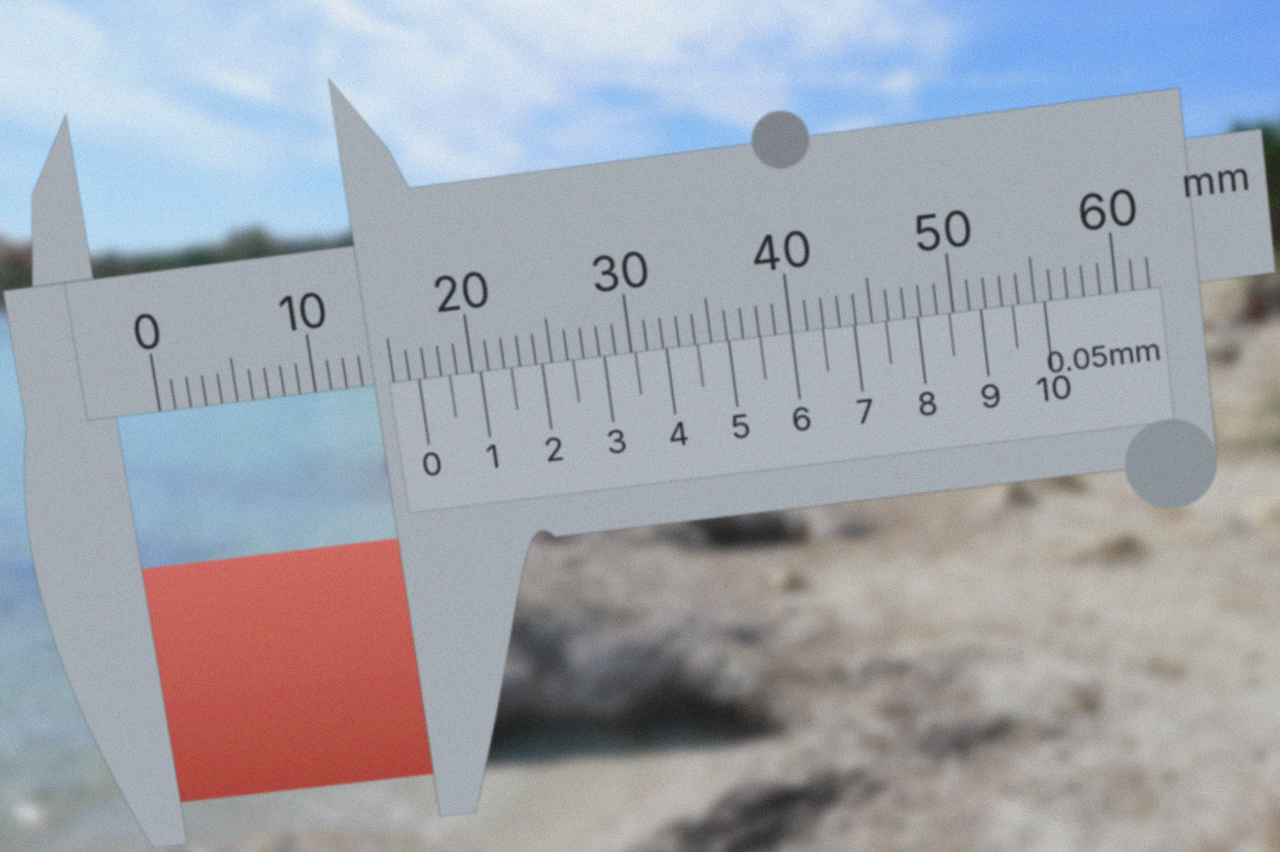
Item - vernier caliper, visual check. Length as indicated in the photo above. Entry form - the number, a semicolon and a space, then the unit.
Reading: 16.6; mm
